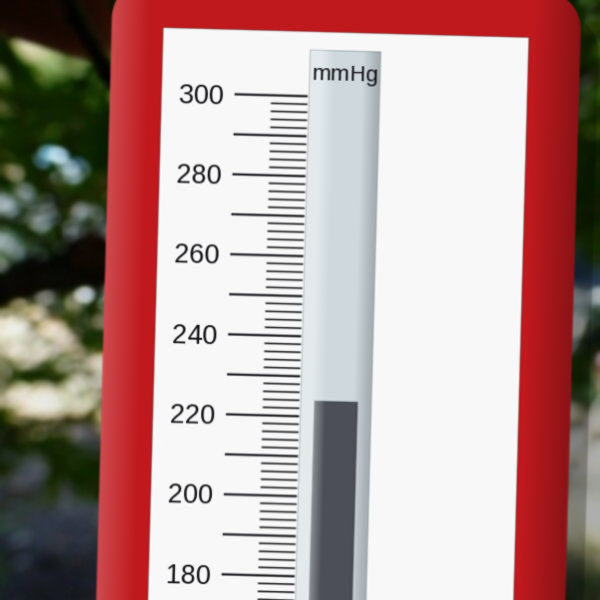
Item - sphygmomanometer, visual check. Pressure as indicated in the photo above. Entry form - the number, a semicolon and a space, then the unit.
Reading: 224; mmHg
